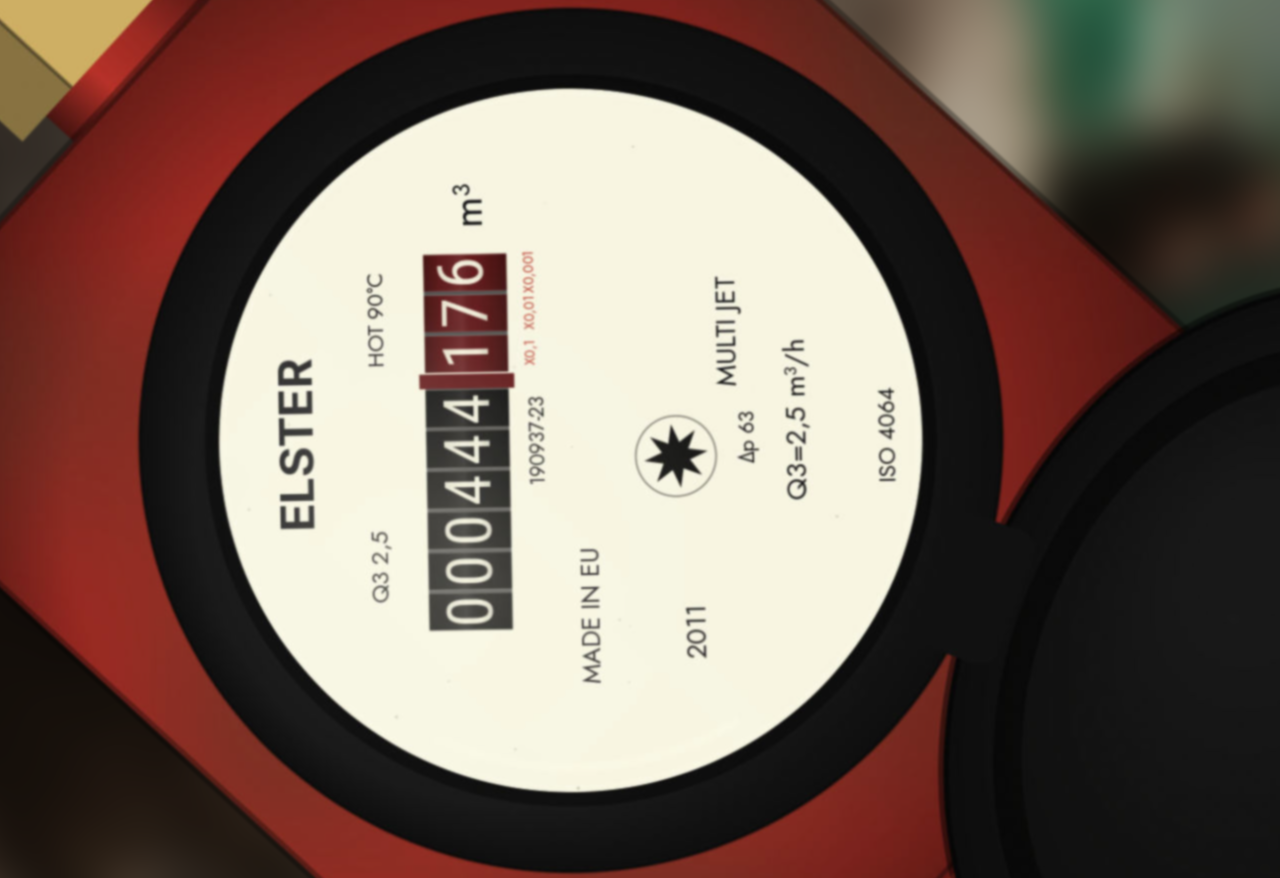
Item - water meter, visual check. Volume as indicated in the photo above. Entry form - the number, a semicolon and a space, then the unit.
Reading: 444.176; m³
